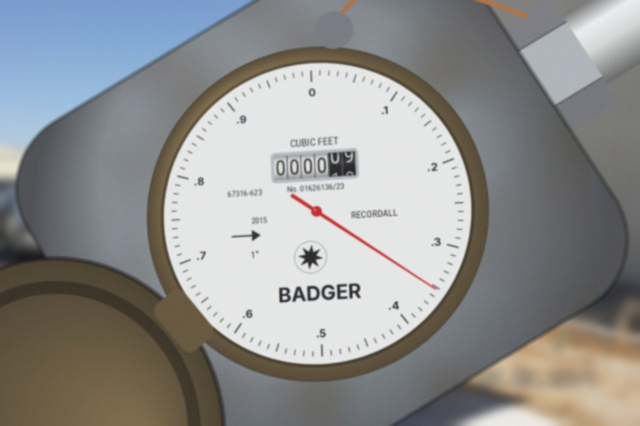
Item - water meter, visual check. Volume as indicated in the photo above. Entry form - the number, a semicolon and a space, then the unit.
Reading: 9.35; ft³
